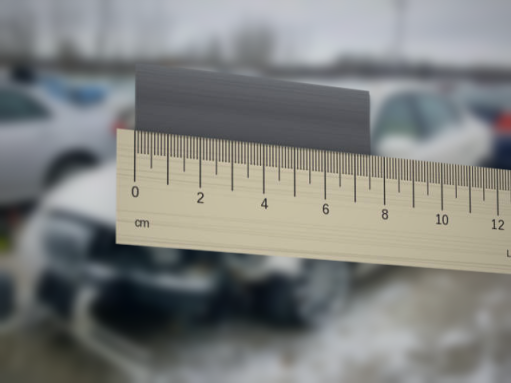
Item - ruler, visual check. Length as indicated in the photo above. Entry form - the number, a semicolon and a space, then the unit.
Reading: 7.5; cm
